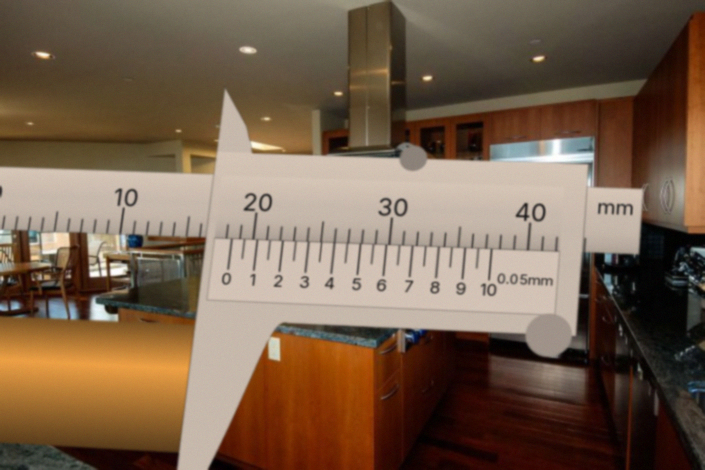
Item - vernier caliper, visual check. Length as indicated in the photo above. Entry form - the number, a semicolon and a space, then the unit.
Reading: 18.4; mm
